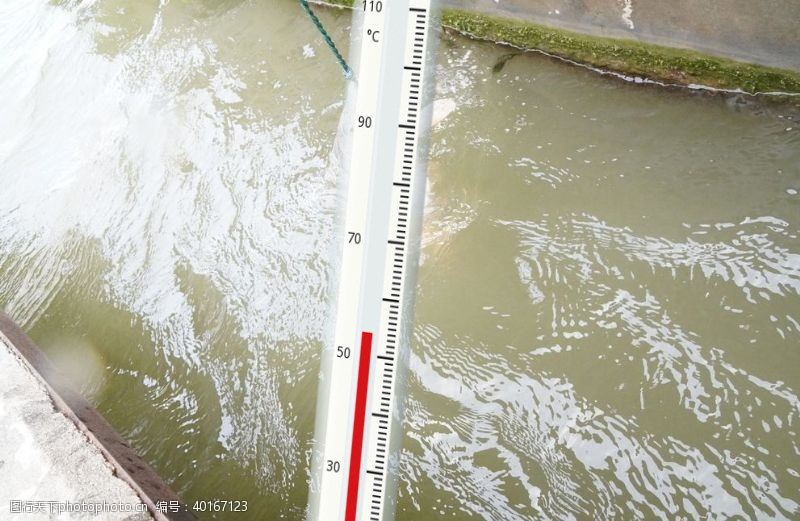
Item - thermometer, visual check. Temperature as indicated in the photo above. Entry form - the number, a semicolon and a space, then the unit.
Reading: 54; °C
